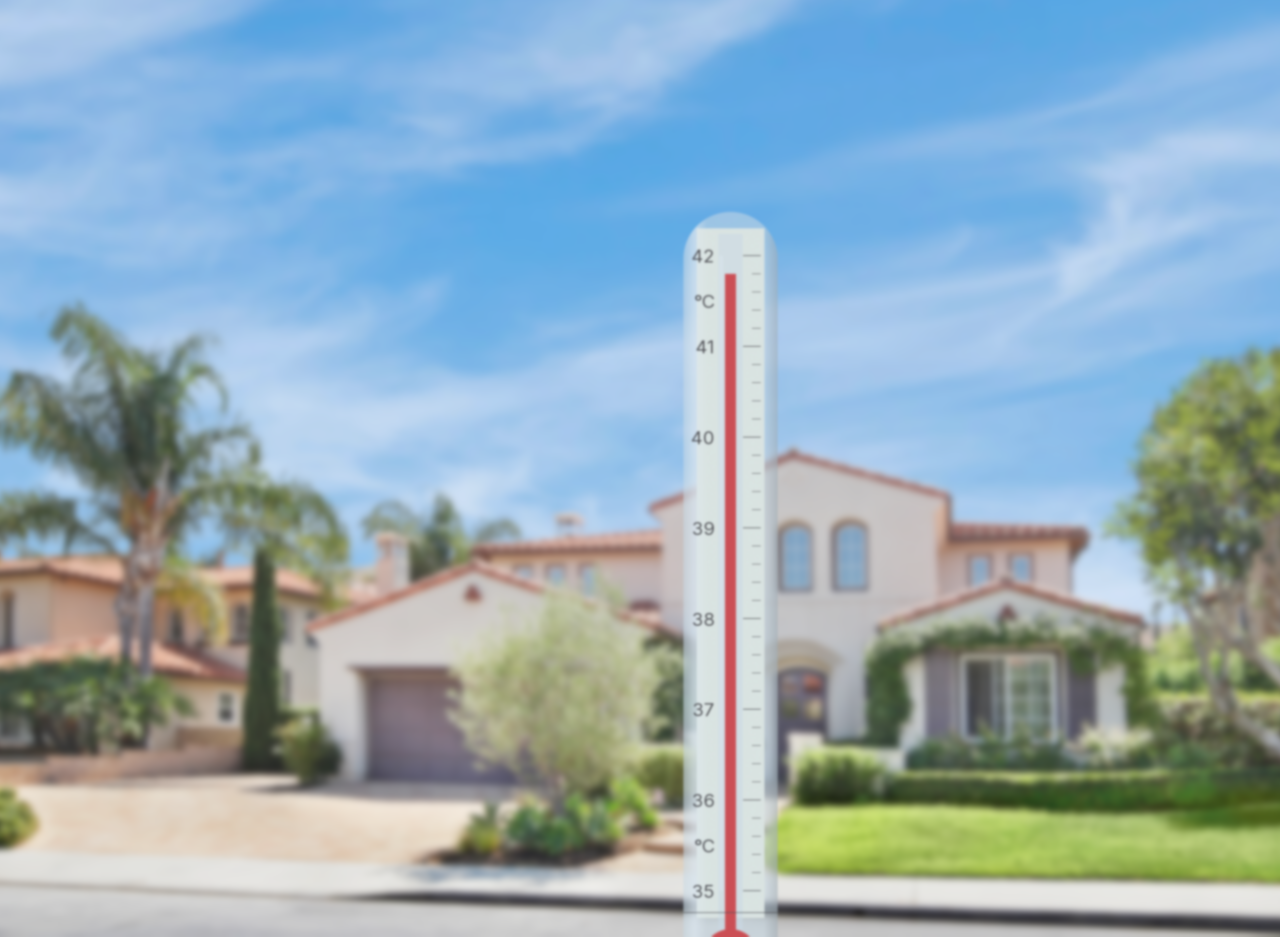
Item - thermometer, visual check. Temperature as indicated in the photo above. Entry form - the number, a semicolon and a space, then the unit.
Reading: 41.8; °C
